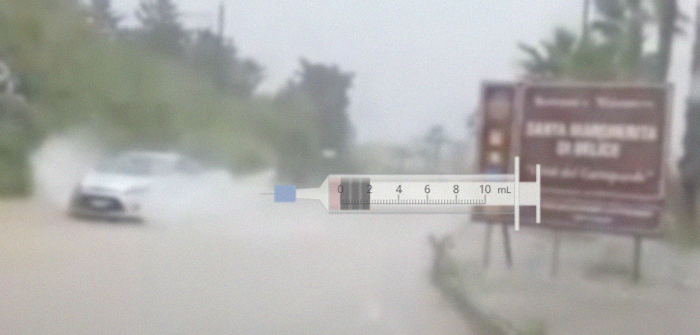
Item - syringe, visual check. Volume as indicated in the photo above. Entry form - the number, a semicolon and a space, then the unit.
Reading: 0; mL
